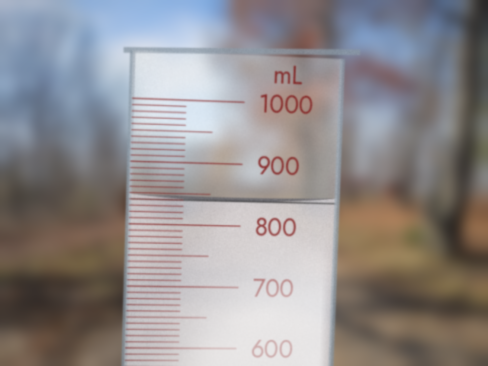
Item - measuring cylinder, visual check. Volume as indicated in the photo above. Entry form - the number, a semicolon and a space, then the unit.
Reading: 840; mL
